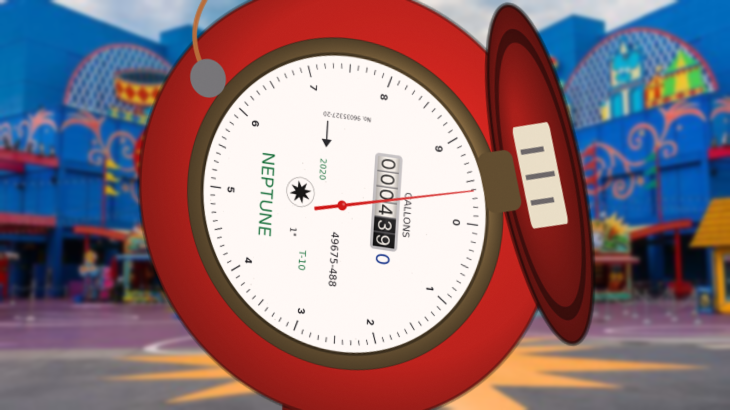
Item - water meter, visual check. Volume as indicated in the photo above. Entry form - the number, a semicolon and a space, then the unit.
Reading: 4389.6; gal
